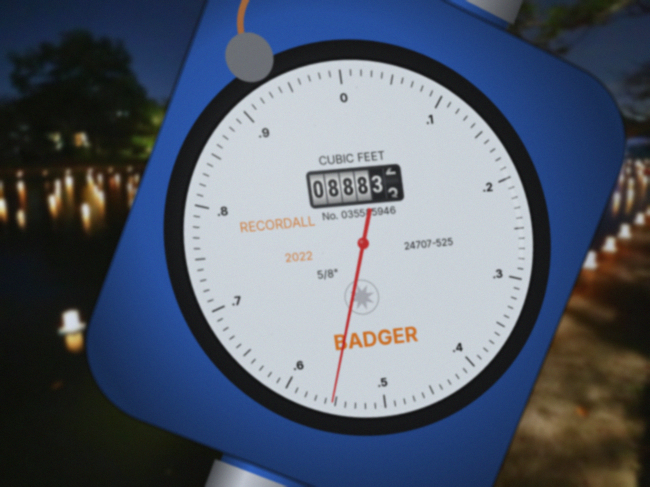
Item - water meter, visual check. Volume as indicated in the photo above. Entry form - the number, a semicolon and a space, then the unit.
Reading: 88832.55; ft³
